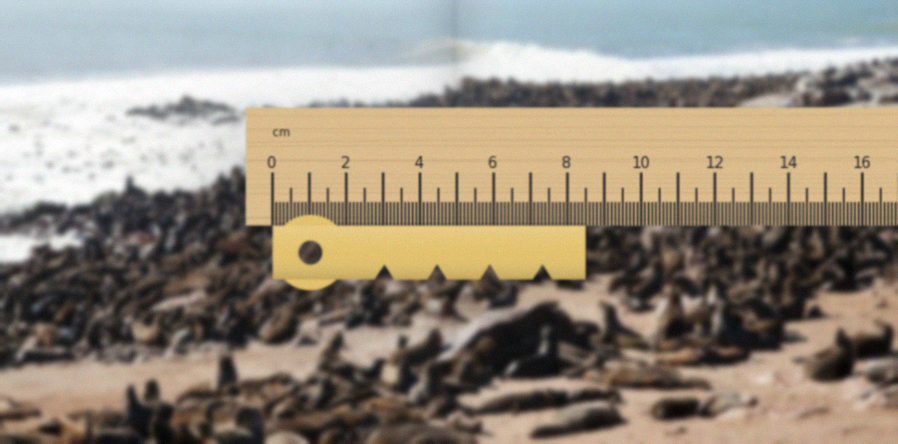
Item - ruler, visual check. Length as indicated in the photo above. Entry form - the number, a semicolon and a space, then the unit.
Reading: 8.5; cm
